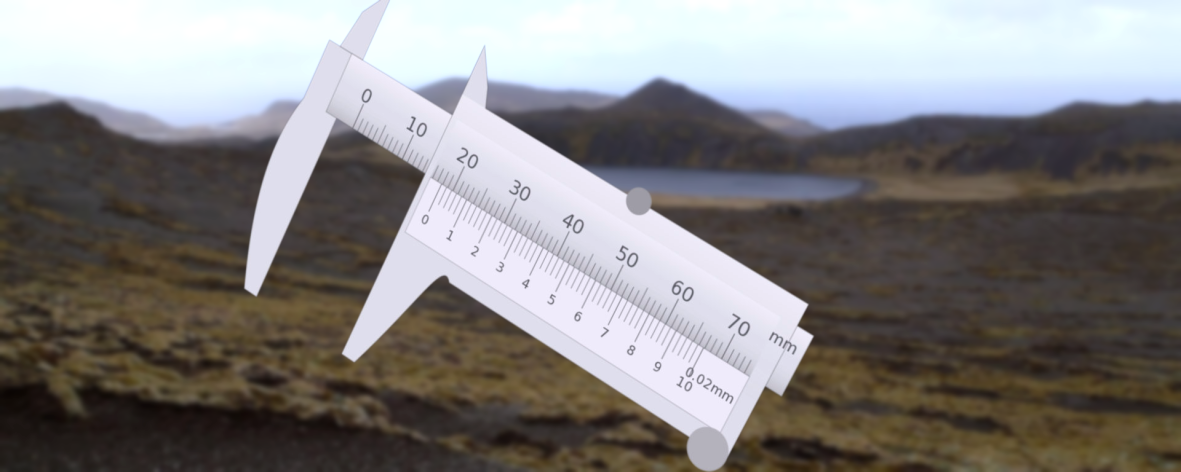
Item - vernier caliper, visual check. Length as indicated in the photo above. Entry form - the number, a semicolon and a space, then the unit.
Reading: 17.8; mm
